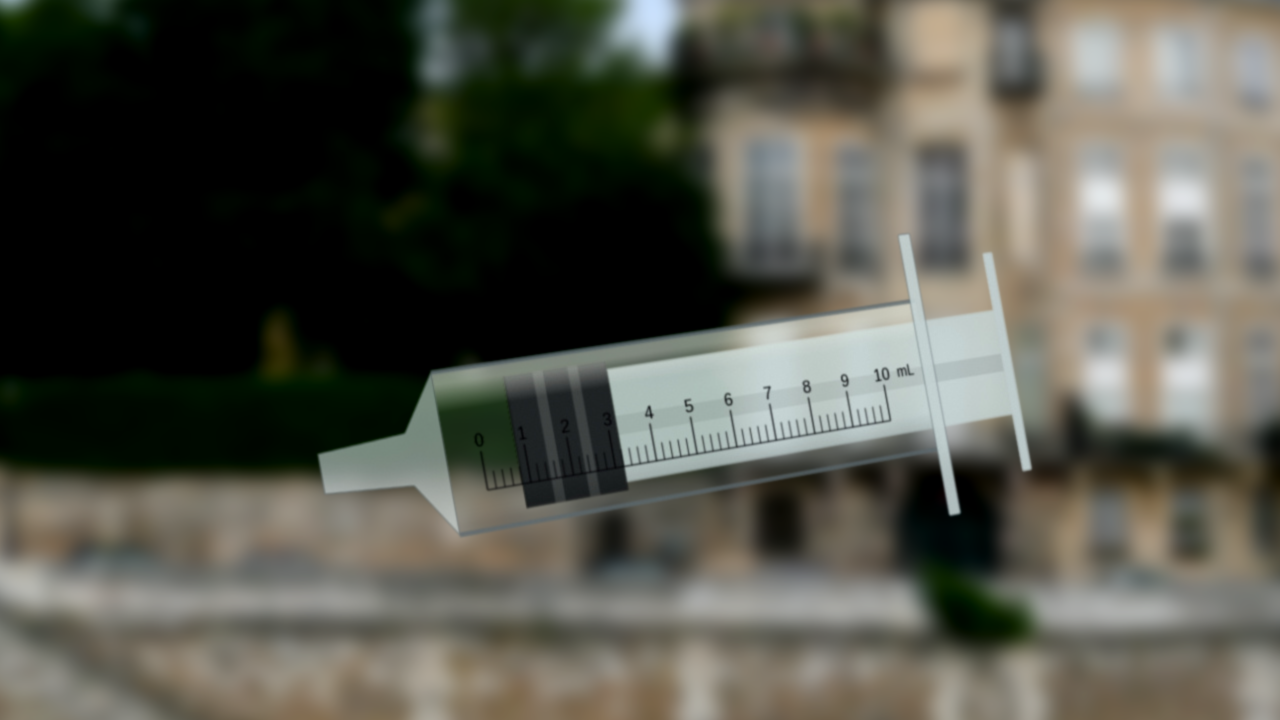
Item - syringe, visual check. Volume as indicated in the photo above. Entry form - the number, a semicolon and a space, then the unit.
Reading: 0.8; mL
